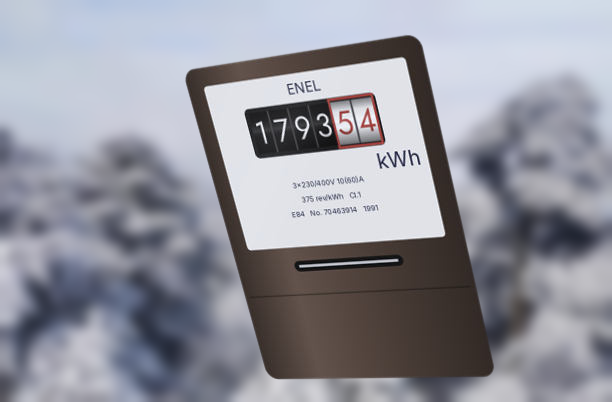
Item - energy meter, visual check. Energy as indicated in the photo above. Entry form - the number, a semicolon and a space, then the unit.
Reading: 1793.54; kWh
